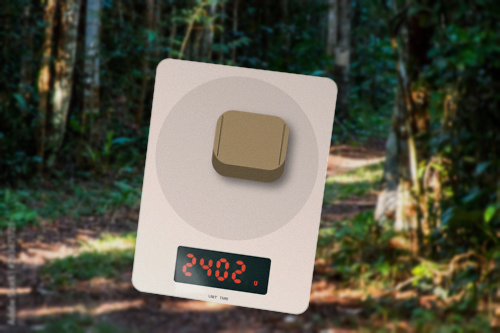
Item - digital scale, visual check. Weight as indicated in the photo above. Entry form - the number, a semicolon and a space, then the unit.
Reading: 2402; g
